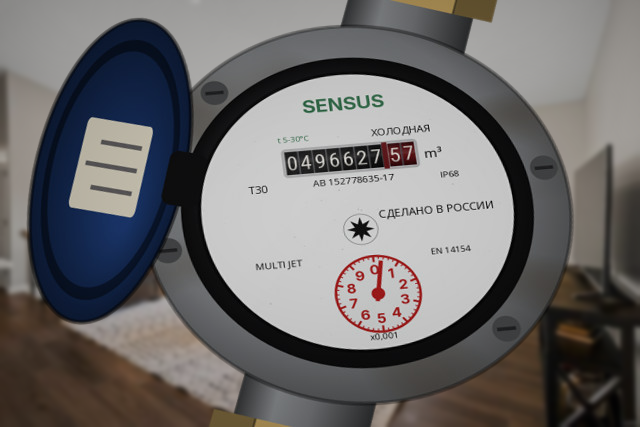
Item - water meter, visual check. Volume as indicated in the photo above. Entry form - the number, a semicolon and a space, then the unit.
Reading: 496627.570; m³
